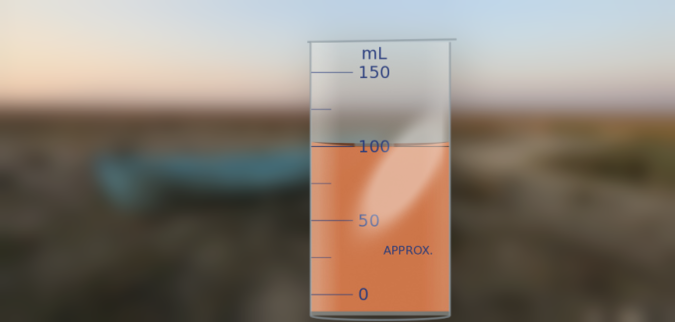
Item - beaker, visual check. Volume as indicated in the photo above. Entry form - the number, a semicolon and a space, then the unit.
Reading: 100; mL
